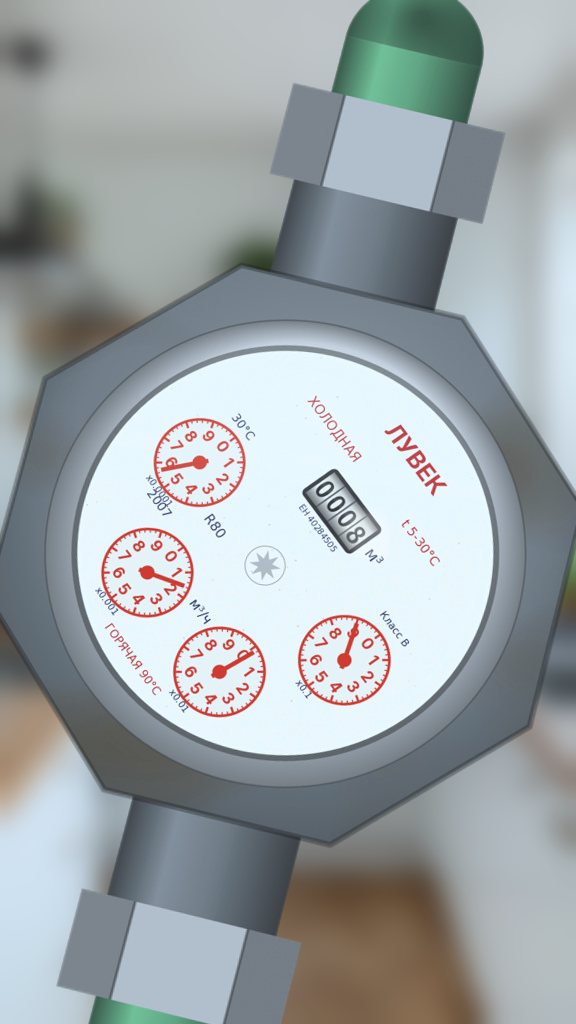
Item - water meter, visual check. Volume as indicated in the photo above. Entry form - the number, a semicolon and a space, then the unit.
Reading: 7.9015; m³
